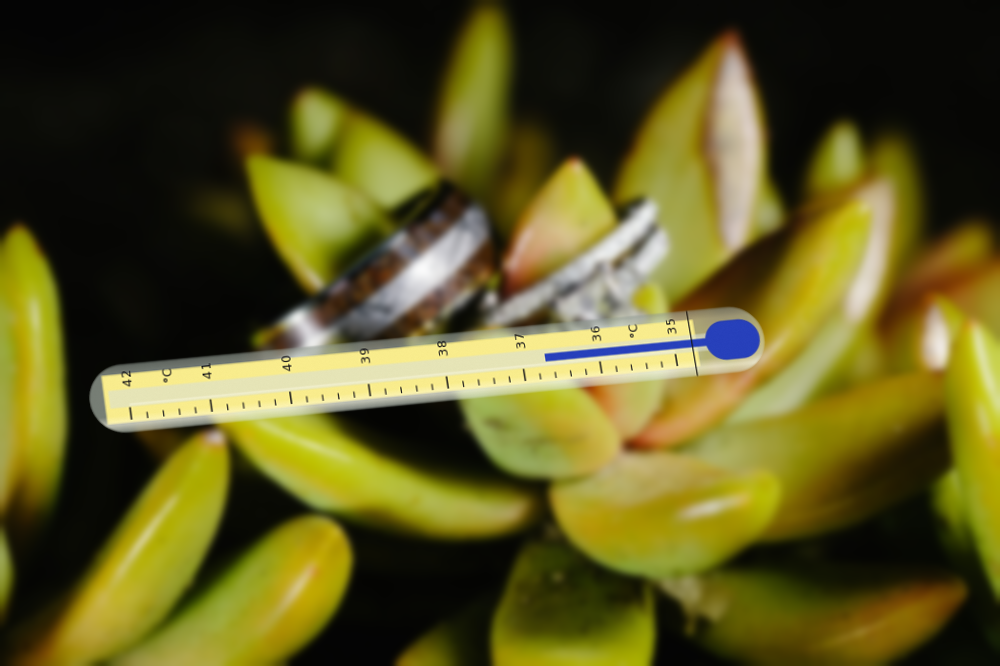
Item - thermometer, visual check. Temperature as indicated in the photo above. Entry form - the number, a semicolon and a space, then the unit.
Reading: 36.7; °C
